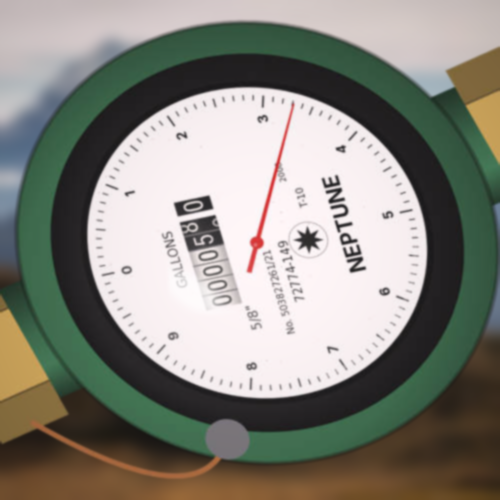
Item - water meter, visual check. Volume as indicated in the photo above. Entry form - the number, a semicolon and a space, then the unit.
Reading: 583.3; gal
